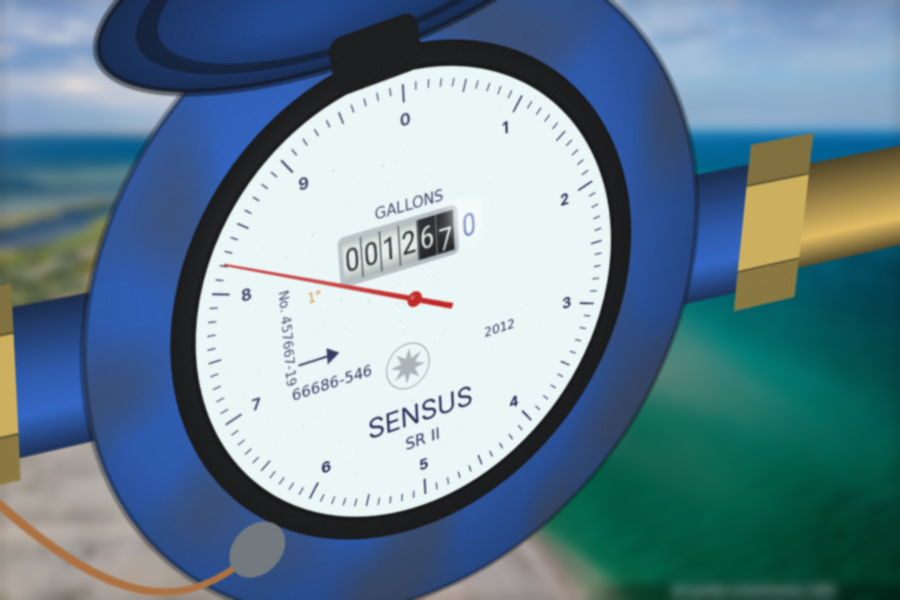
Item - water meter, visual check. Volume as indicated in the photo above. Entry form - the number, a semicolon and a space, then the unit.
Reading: 12668.2; gal
